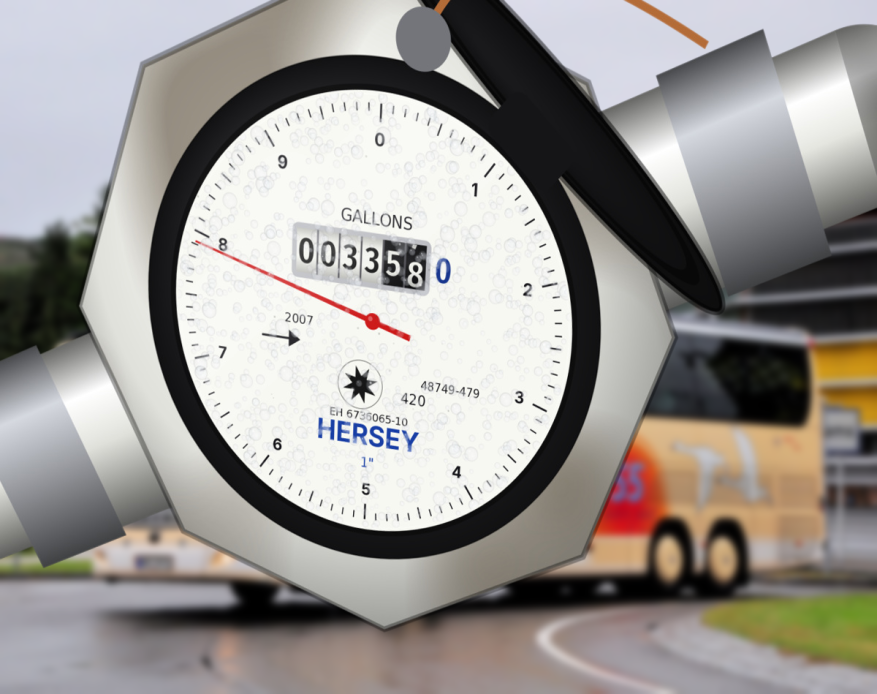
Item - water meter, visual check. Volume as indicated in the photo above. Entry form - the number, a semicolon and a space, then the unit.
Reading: 33577.9; gal
